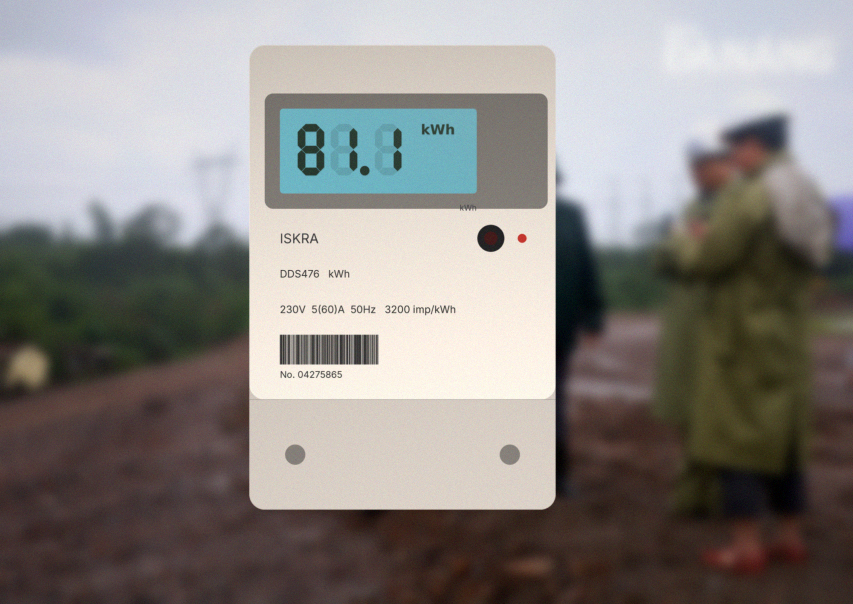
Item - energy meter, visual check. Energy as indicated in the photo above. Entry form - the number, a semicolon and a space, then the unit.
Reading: 81.1; kWh
